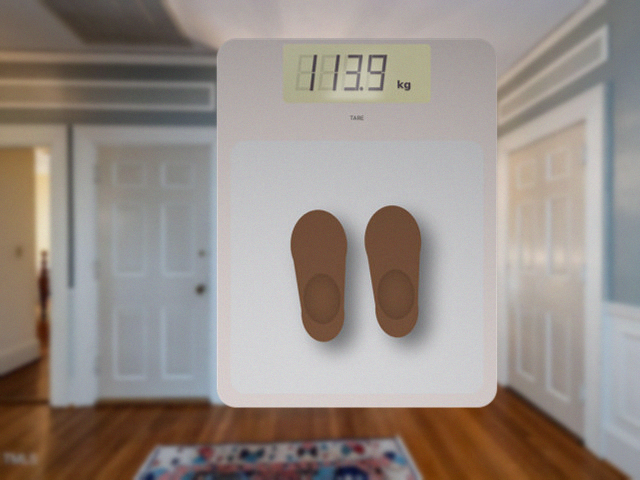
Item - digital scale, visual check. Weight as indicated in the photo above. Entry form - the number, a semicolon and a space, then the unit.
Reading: 113.9; kg
